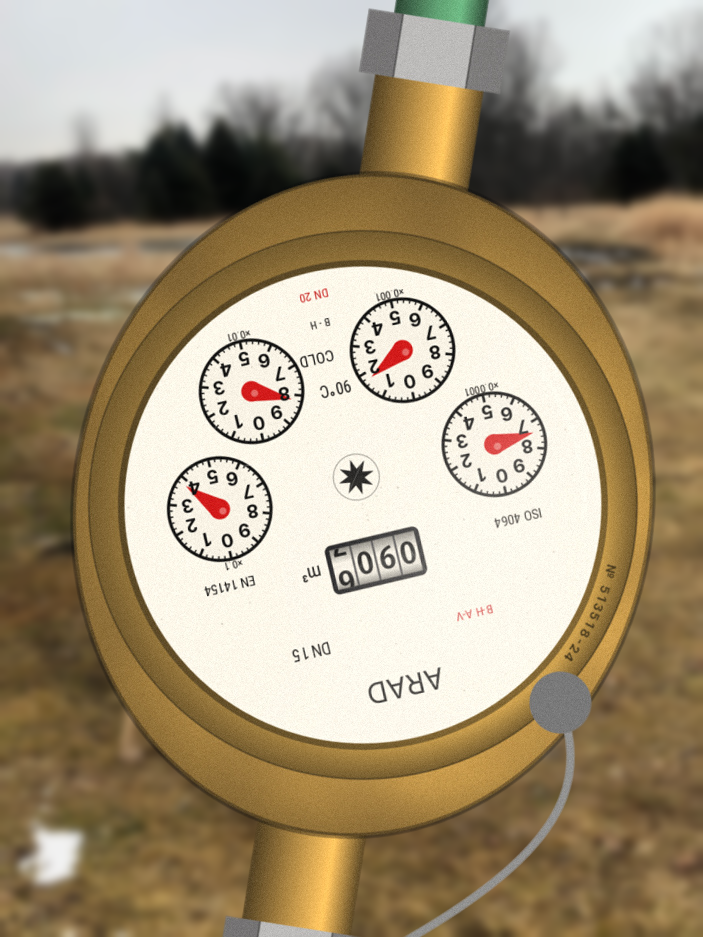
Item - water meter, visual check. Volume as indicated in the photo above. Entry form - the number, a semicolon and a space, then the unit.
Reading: 906.3817; m³
